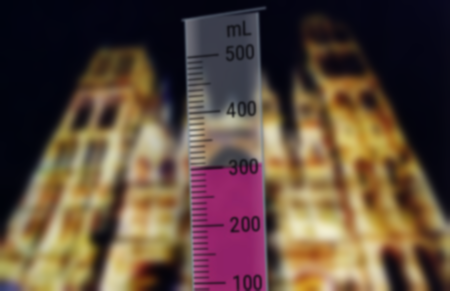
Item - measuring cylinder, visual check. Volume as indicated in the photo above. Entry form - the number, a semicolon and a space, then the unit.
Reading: 300; mL
